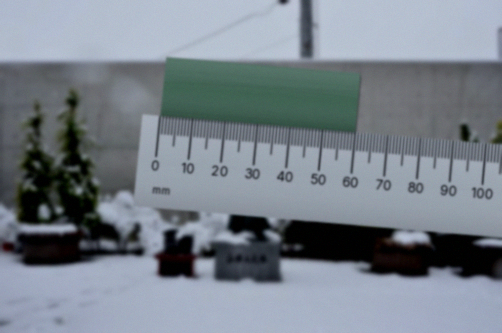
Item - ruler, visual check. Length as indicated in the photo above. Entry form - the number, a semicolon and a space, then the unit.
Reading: 60; mm
